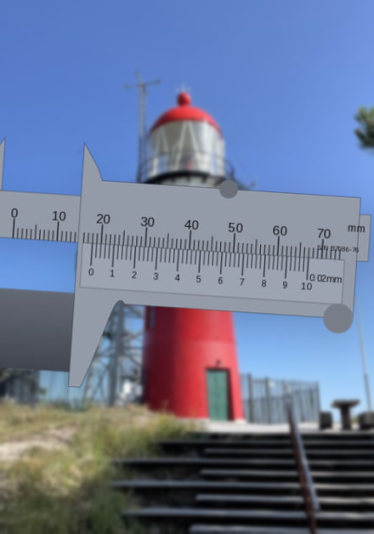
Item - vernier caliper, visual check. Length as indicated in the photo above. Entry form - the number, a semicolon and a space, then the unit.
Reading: 18.0; mm
